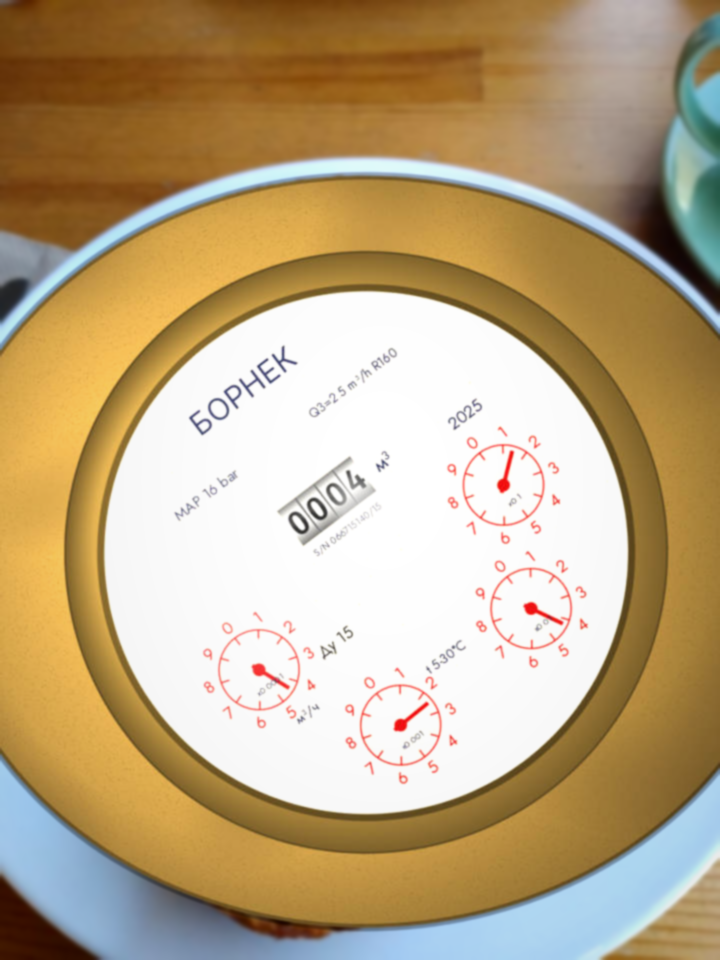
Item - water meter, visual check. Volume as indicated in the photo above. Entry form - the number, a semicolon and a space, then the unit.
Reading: 4.1424; m³
